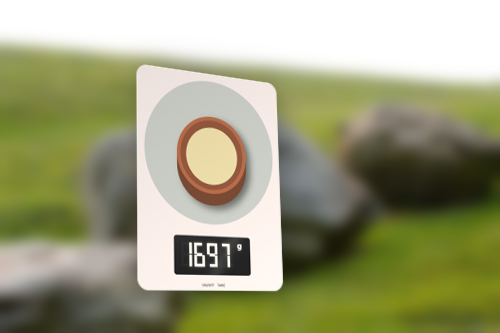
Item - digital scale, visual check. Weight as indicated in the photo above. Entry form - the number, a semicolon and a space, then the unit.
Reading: 1697; g
